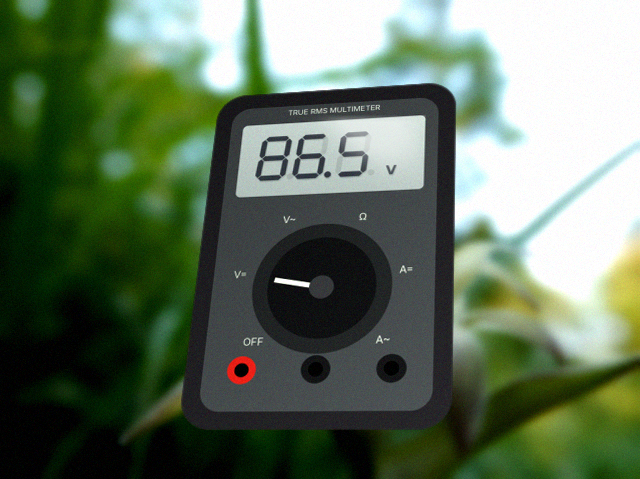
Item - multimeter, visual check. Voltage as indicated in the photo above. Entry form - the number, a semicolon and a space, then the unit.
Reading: 86.5; V
